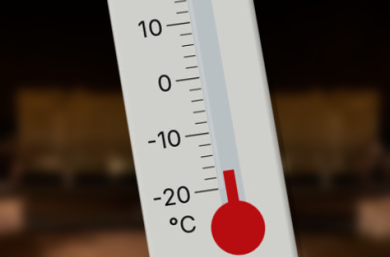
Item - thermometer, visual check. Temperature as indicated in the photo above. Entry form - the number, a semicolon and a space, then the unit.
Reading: -17; °C
